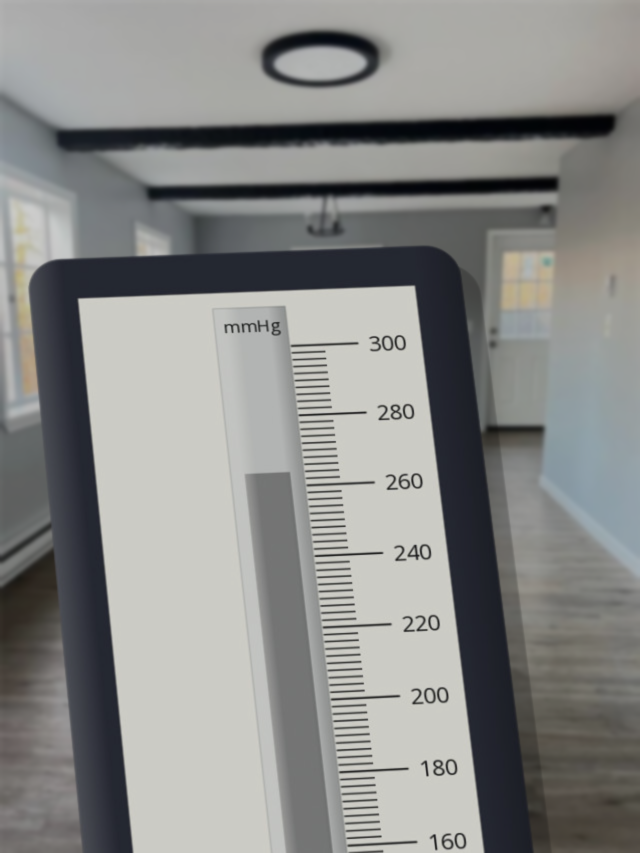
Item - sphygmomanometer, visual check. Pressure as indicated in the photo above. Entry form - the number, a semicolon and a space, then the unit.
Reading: 264; mmHg
